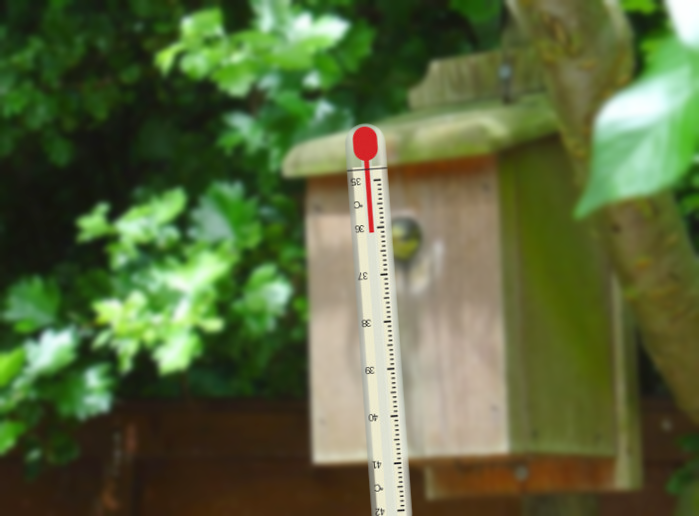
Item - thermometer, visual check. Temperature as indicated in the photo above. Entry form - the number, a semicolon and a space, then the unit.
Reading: 36.1; °C
